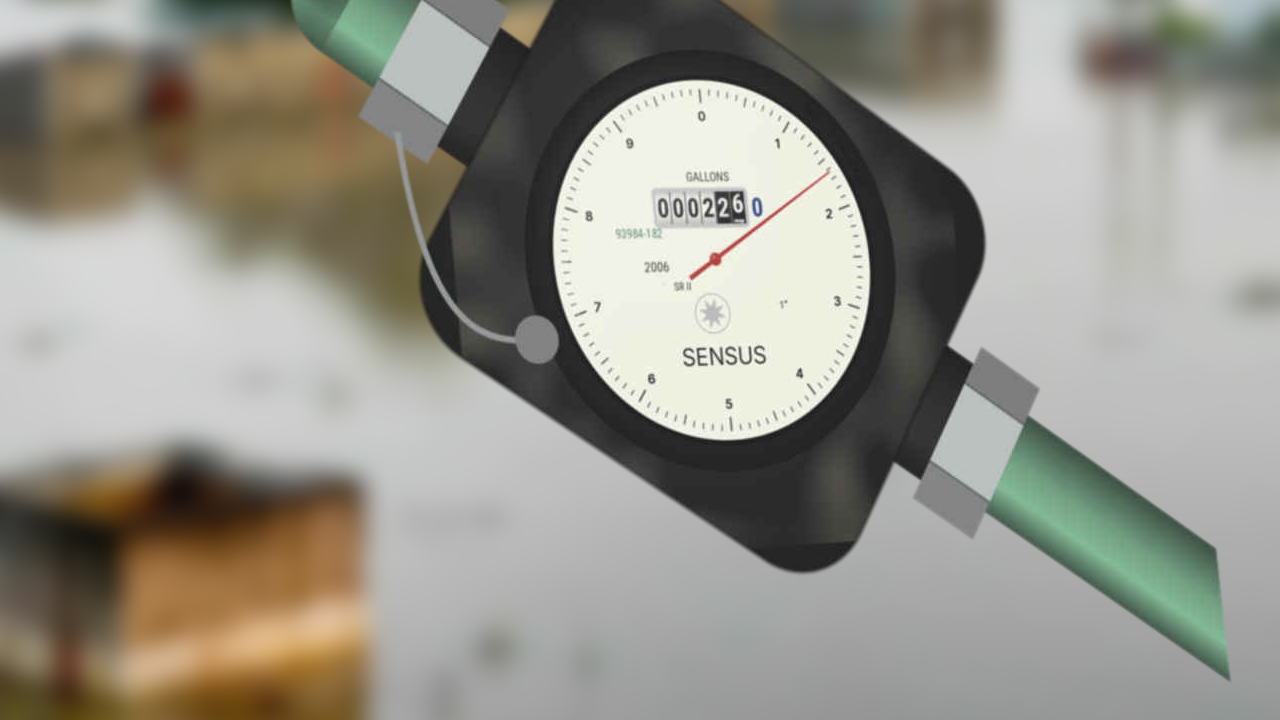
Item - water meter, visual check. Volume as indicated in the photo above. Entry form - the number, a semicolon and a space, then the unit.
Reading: 2261.6; gal
